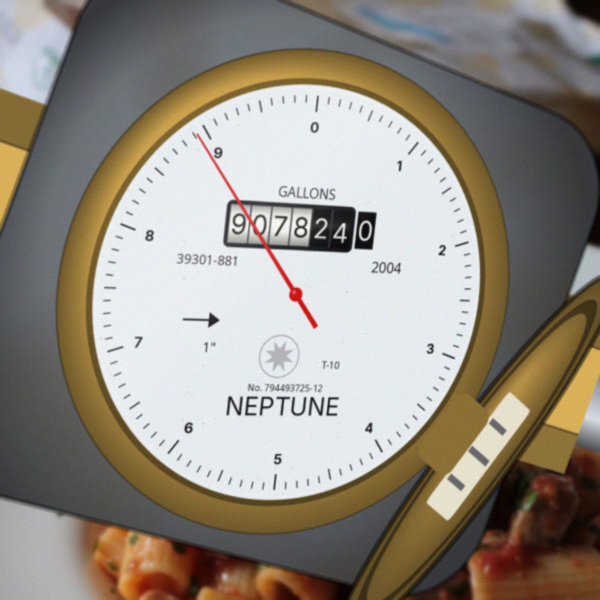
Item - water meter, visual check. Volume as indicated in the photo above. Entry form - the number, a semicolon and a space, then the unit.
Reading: 9078238.9; gal
